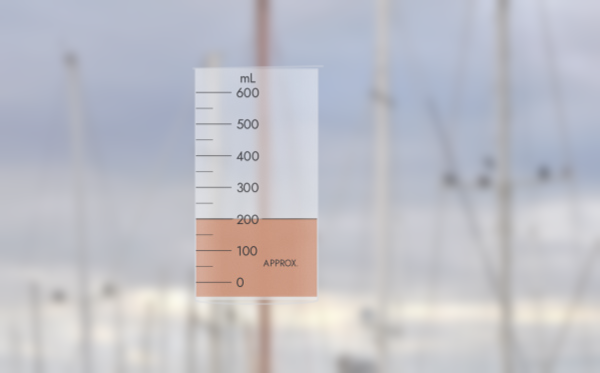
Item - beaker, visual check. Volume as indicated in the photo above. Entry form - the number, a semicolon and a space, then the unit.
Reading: 200; mL
